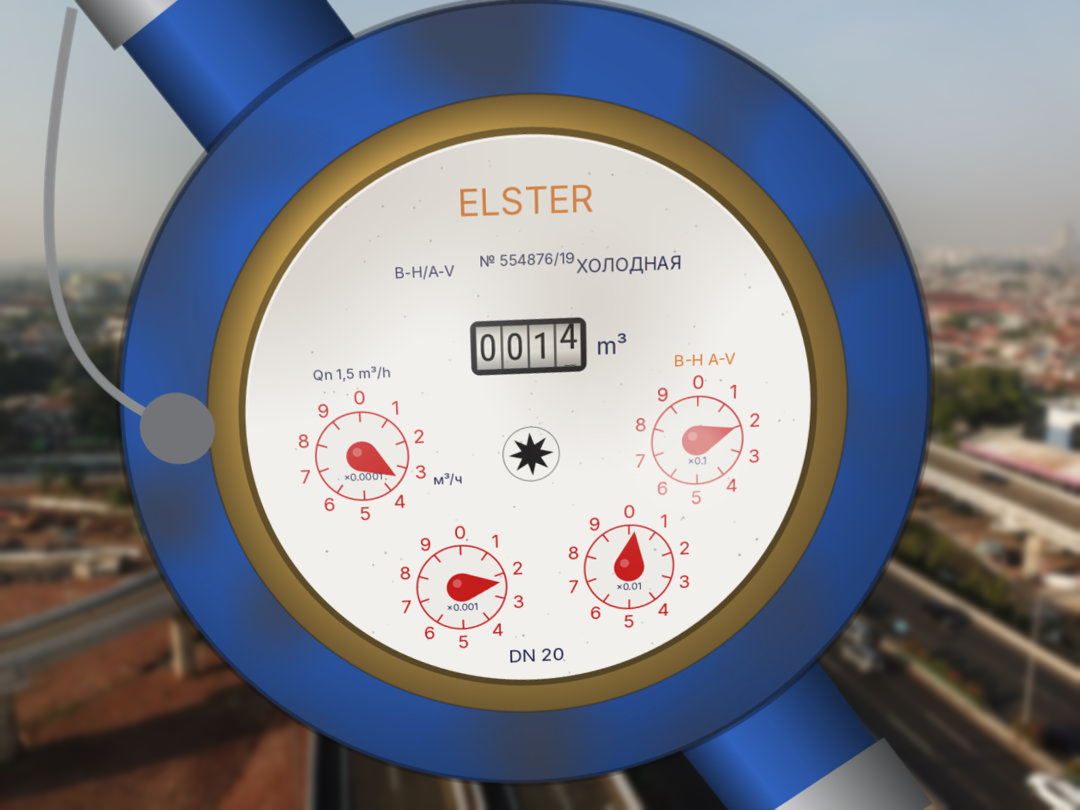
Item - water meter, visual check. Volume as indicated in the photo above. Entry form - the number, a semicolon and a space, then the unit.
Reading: 14.2023; m³
